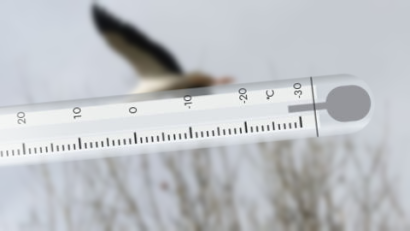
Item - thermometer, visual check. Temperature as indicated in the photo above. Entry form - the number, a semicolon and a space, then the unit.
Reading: -28; °C
